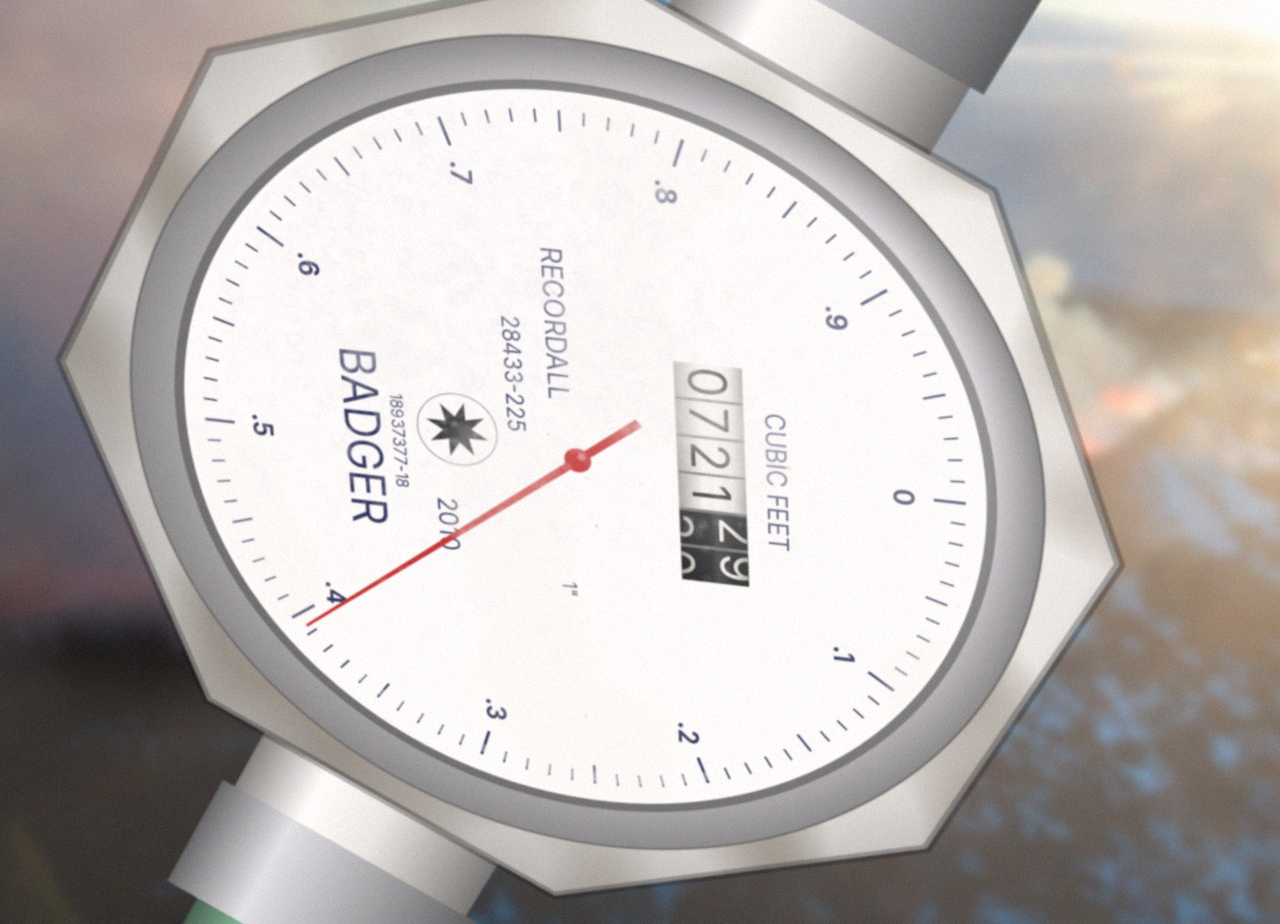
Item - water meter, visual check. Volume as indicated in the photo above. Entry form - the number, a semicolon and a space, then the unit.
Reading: 72129.39; ft³
